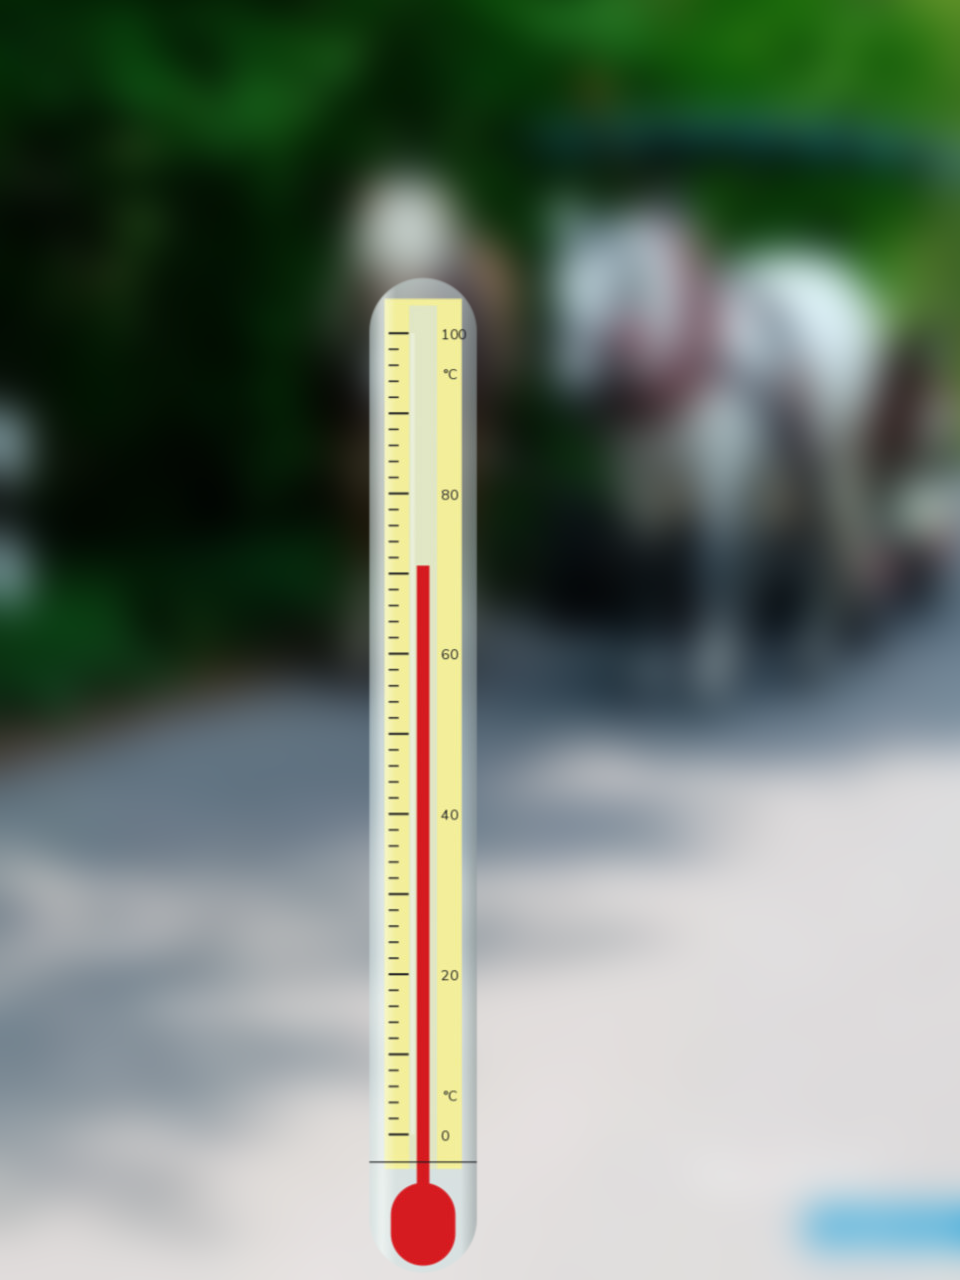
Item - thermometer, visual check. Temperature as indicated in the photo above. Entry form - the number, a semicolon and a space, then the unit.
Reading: 71; °C
